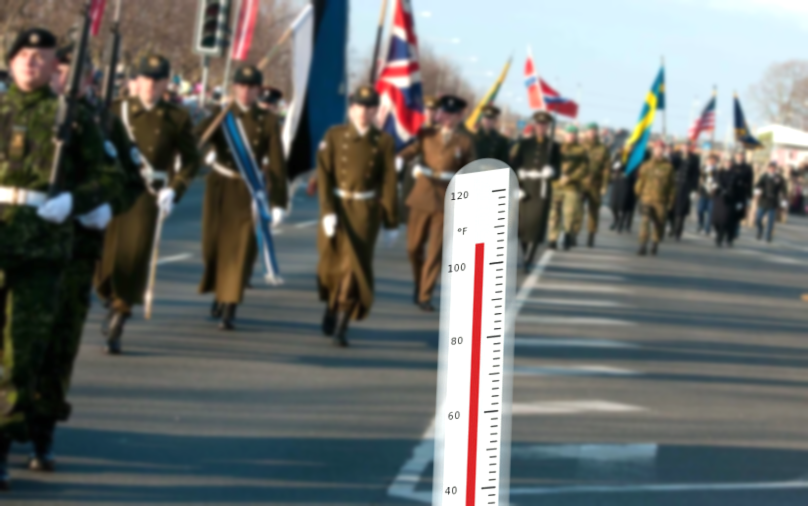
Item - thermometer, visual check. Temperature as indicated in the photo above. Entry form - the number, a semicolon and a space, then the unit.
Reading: 106; °F
